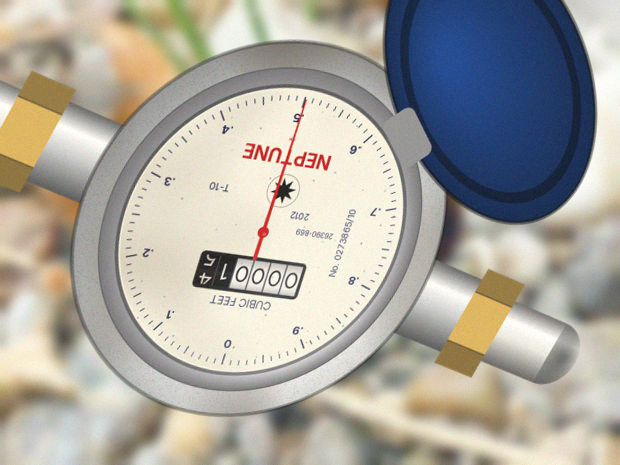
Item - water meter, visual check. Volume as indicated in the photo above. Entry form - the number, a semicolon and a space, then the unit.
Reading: 14.50; ft³
